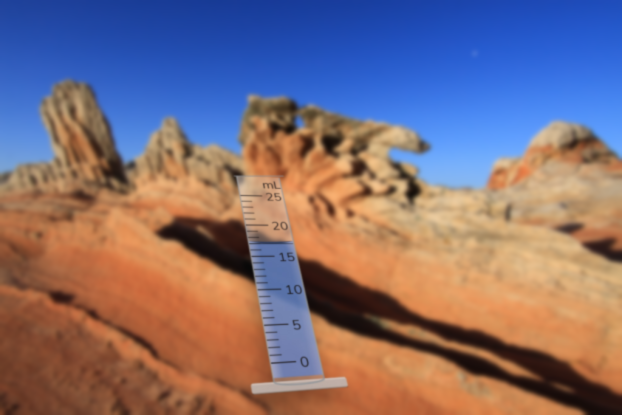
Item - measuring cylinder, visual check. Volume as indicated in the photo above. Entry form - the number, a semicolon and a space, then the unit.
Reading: 17; mL
